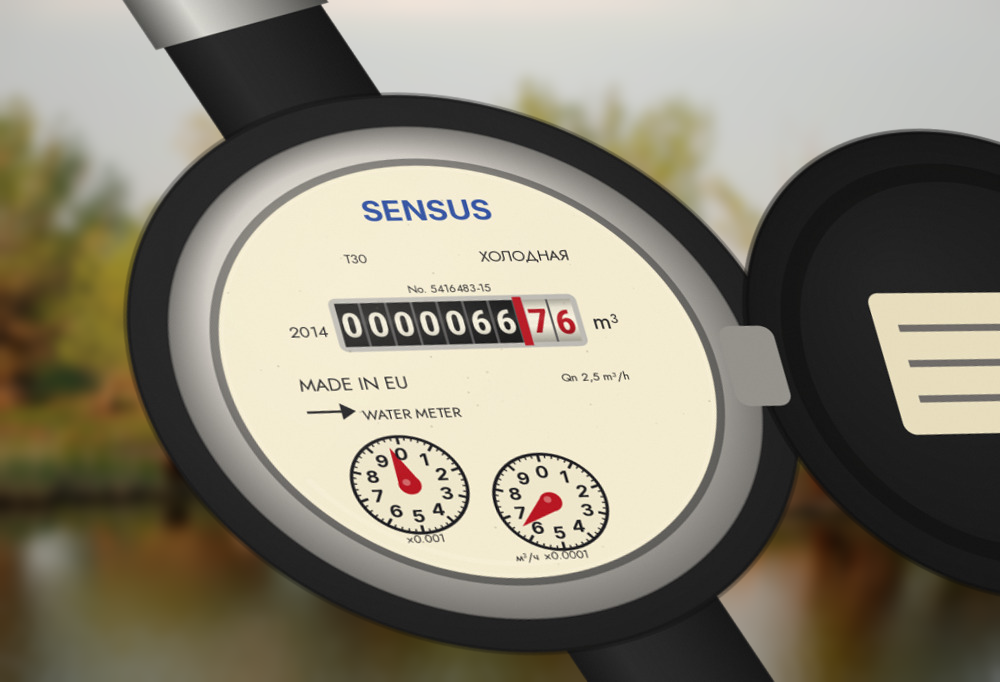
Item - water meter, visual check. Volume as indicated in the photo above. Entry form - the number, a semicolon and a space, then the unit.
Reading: 66.7596; m³
